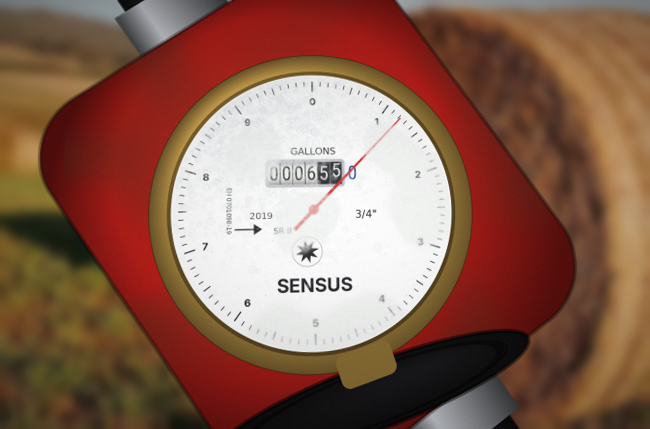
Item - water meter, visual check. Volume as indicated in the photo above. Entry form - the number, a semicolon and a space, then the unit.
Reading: 6551.2; gal
